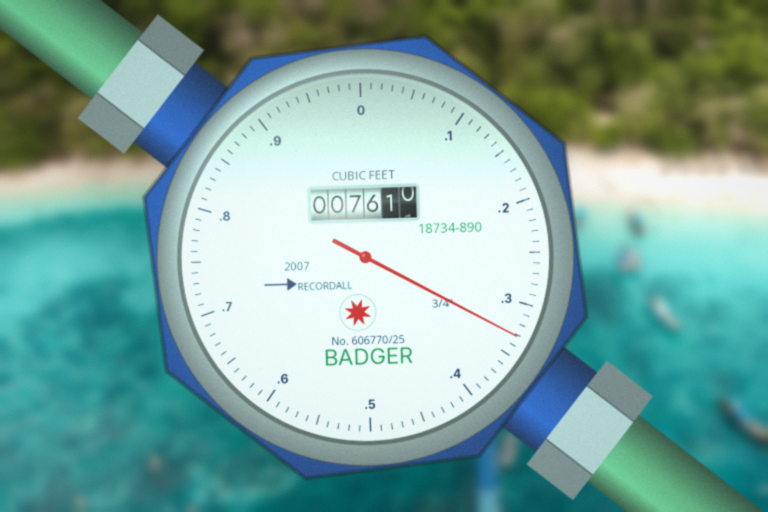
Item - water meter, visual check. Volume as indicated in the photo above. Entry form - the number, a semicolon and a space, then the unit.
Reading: 7610.33; ft³
